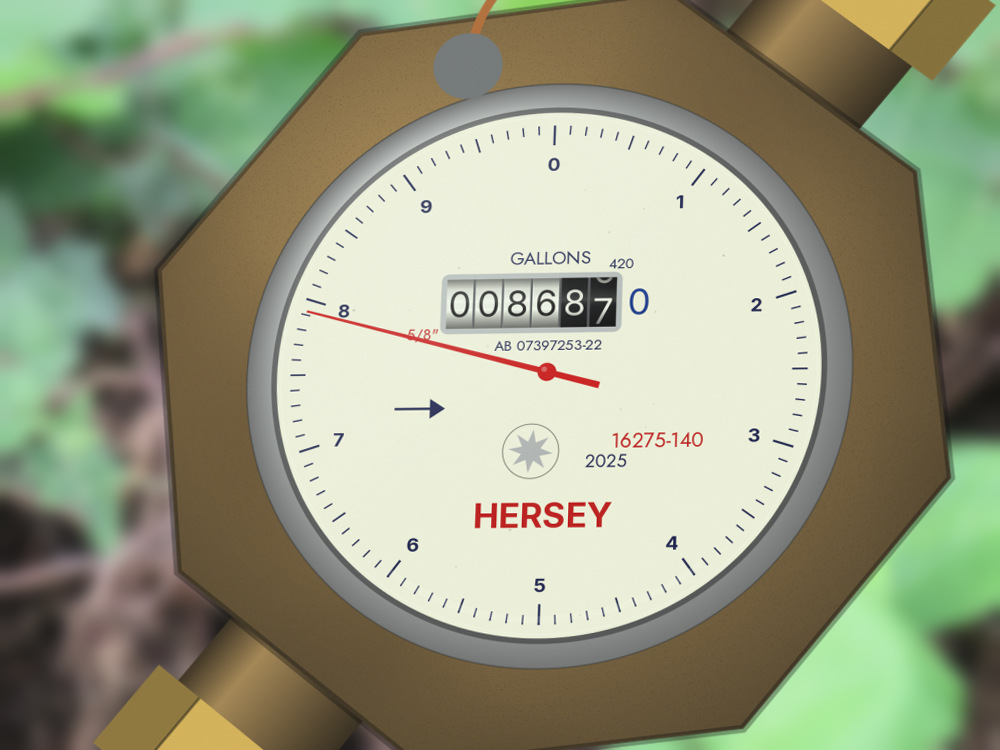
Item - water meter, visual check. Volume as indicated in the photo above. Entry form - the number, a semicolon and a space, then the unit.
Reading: 86867.9; gal
